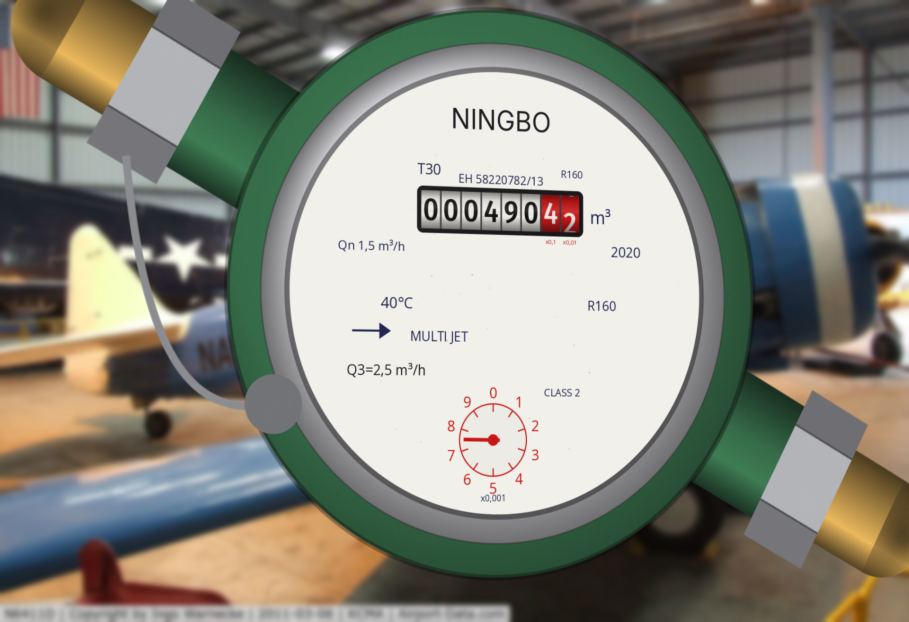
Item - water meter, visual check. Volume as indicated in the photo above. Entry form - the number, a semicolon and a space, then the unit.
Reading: 490.417; m³
